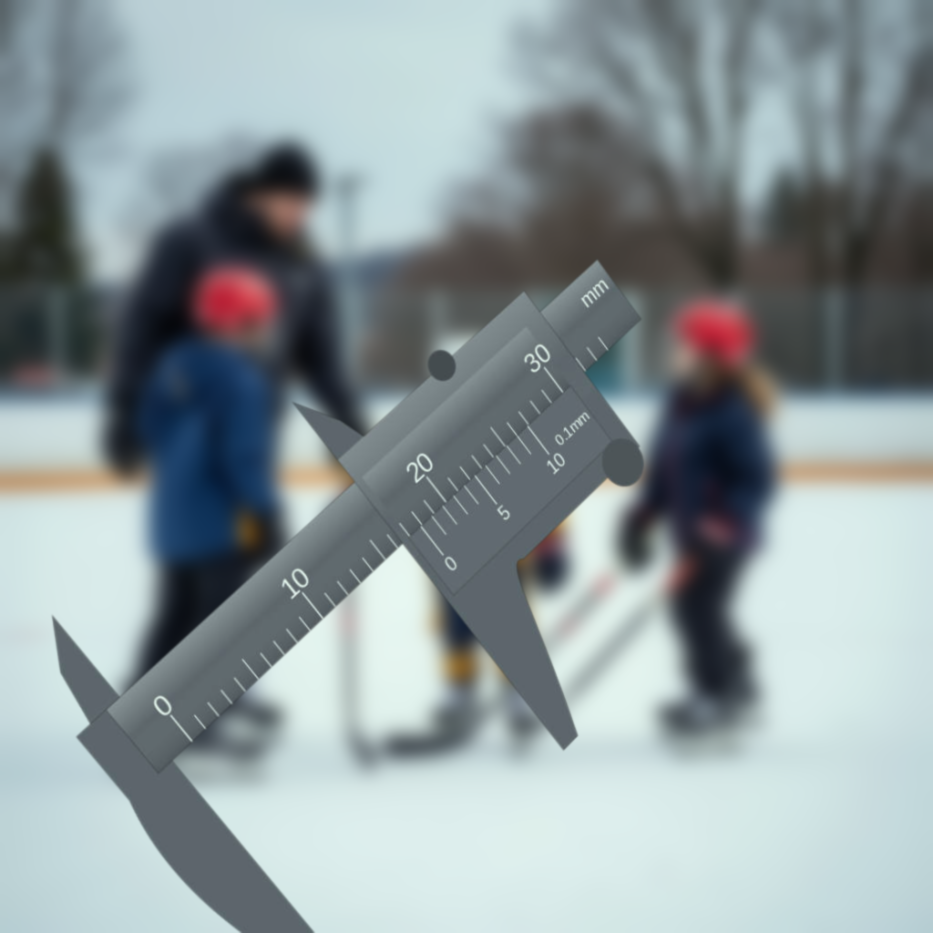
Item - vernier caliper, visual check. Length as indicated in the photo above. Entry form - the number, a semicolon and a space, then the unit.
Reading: 17.9; mm
